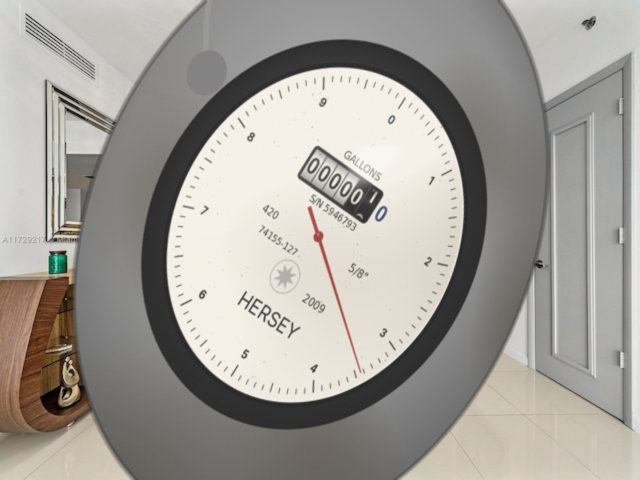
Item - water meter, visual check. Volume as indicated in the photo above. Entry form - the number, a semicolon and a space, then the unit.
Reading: 13.4; gal
